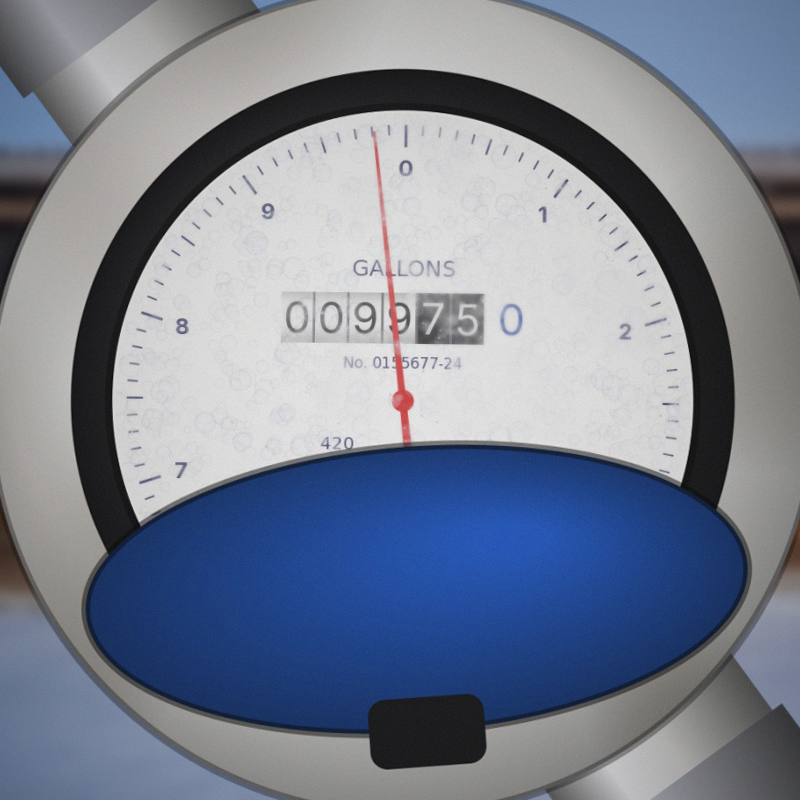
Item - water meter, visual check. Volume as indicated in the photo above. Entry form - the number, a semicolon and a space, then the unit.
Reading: 99749.8; gal
